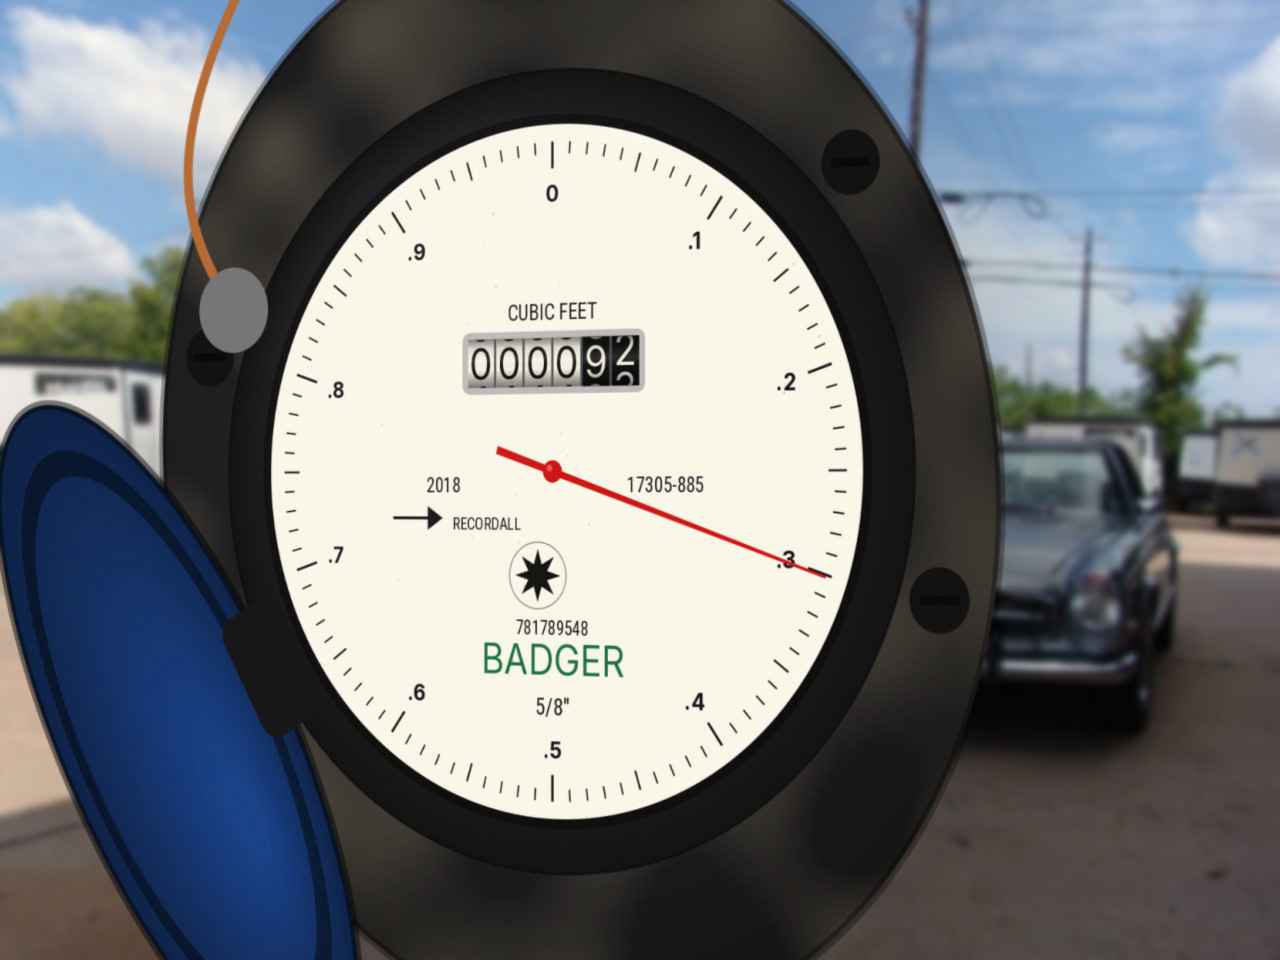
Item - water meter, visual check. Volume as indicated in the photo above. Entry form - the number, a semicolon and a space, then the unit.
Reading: 92.30; ft³
